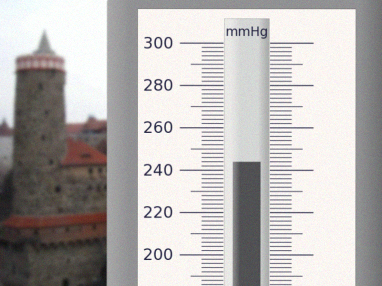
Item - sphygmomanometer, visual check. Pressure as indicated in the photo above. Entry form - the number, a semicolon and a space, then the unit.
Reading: 244; mmHg
